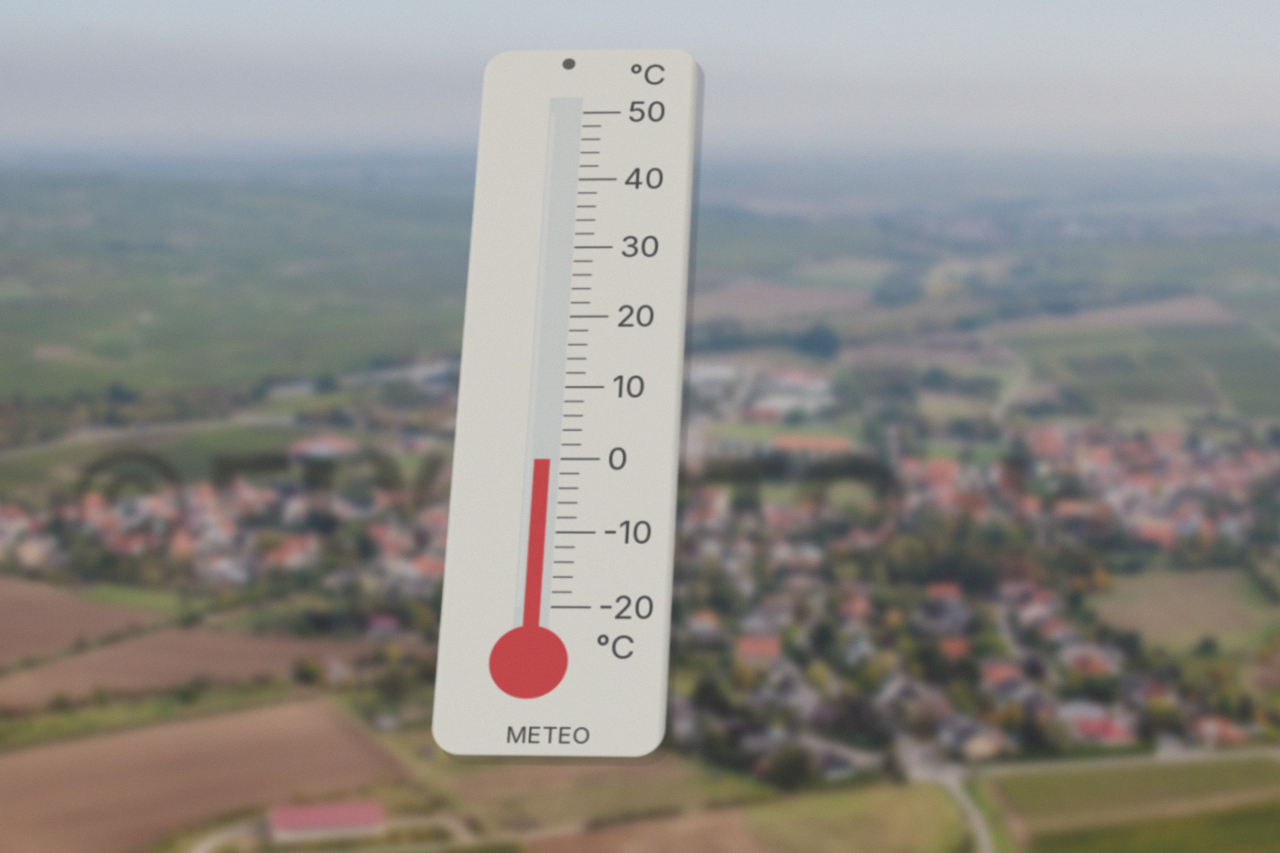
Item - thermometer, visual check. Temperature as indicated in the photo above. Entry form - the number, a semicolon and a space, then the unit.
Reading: 0; °C
